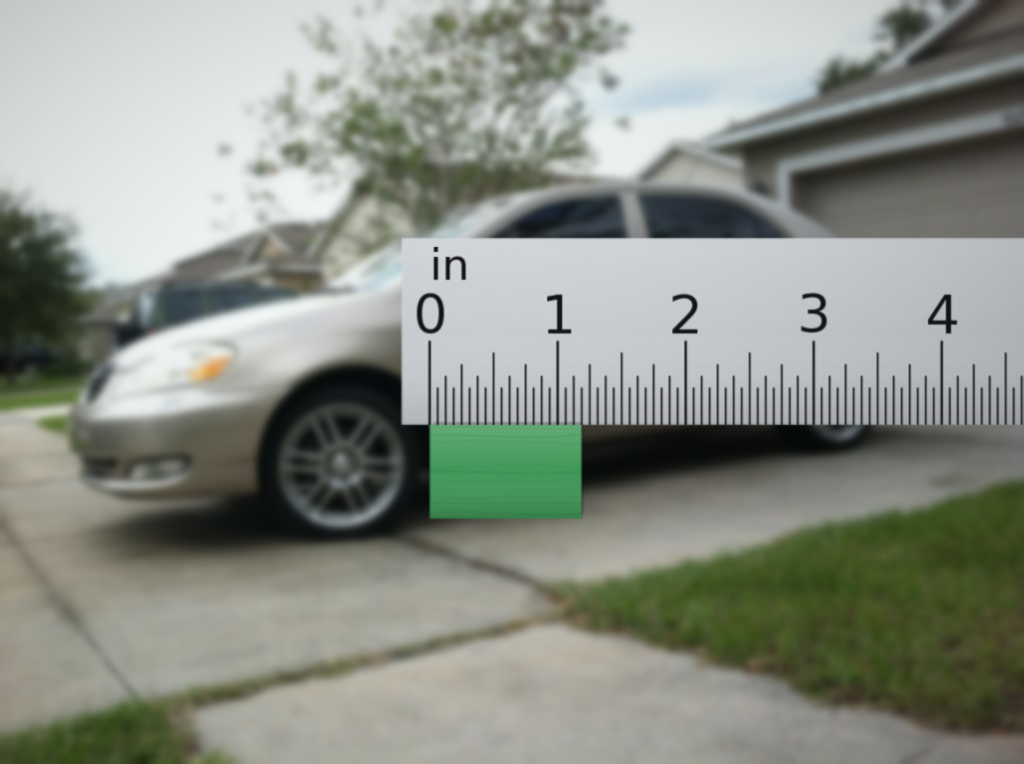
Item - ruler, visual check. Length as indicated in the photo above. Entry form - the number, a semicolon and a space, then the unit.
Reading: 1.1875; in
